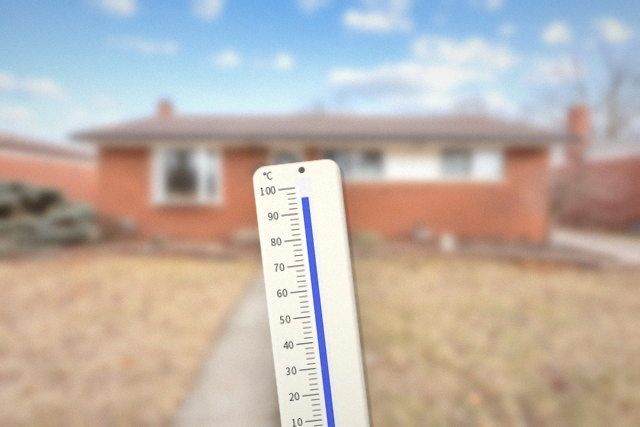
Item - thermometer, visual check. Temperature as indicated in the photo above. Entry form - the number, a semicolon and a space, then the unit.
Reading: 96; °C
